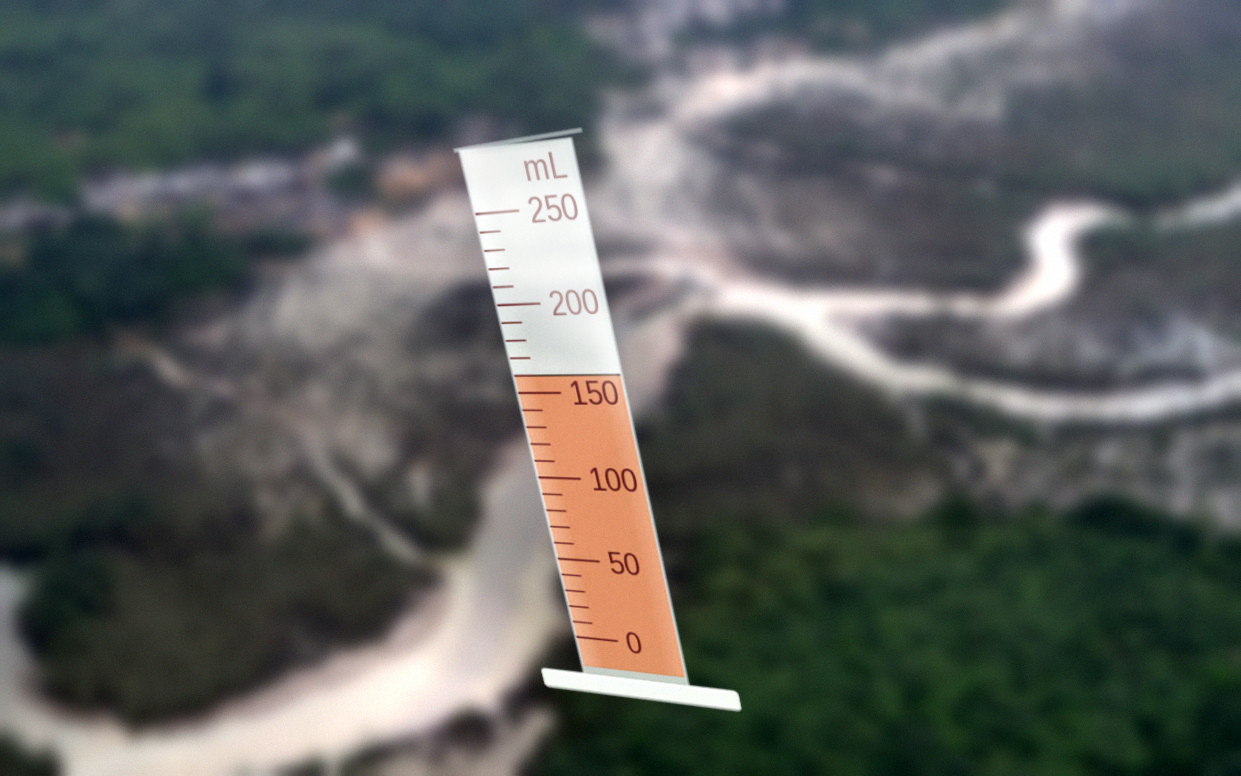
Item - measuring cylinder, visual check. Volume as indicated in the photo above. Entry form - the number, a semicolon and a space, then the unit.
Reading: 160; mL
